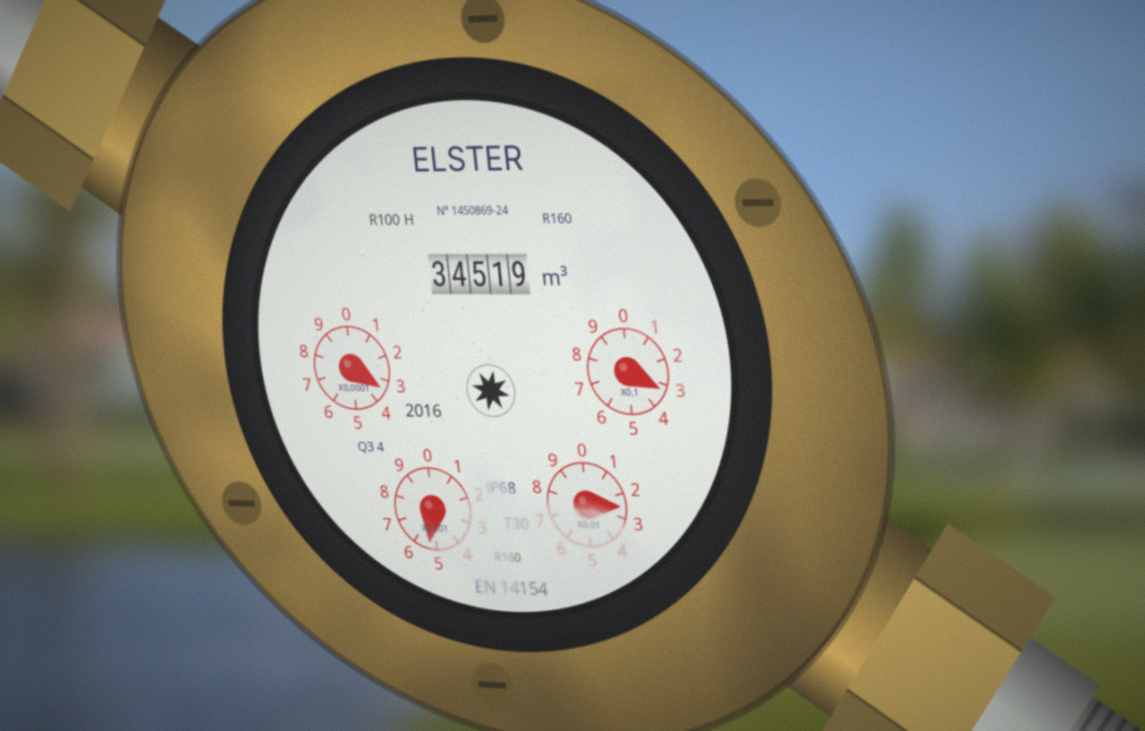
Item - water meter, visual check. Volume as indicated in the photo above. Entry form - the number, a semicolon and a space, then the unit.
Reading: 34519.3253; m³
